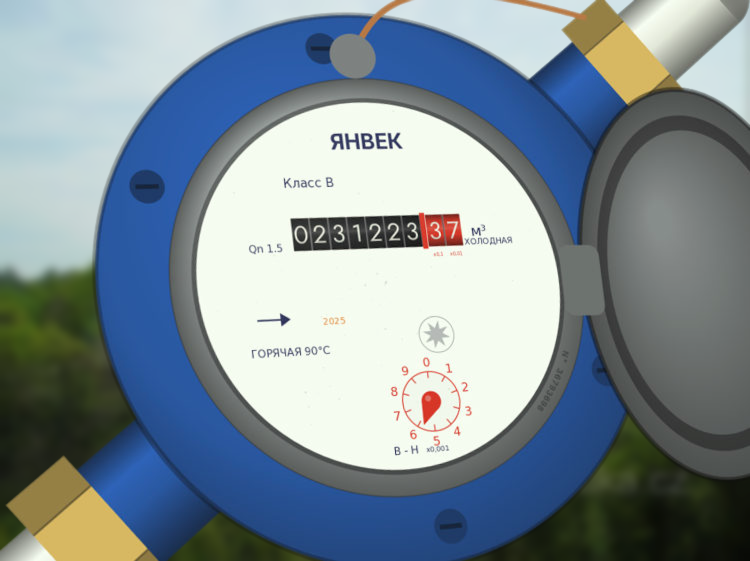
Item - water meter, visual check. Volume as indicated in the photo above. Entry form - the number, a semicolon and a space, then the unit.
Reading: 231223.375; m³
